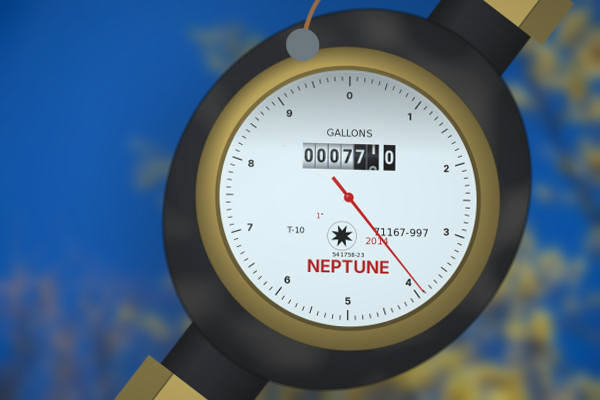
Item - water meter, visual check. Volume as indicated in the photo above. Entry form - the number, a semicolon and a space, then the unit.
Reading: 7713.9; gal
